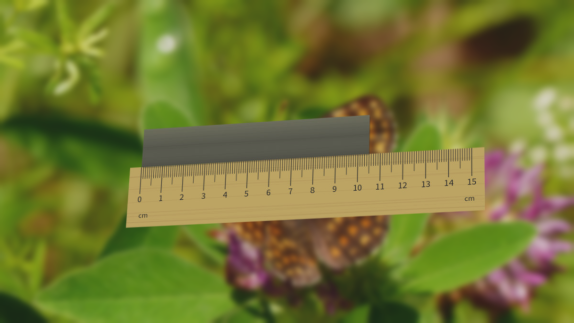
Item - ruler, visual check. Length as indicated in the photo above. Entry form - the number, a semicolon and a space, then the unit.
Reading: 10.5; cm
